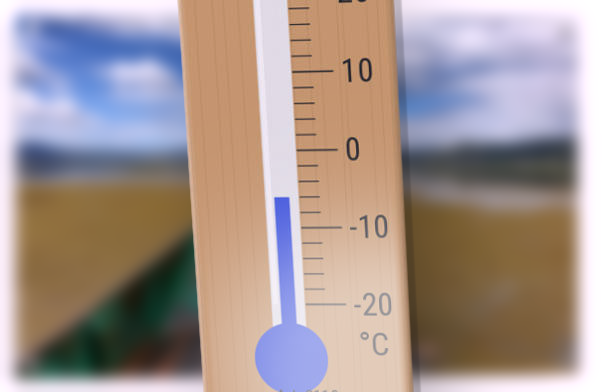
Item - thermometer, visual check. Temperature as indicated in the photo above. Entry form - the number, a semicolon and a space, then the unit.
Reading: -6; °C
